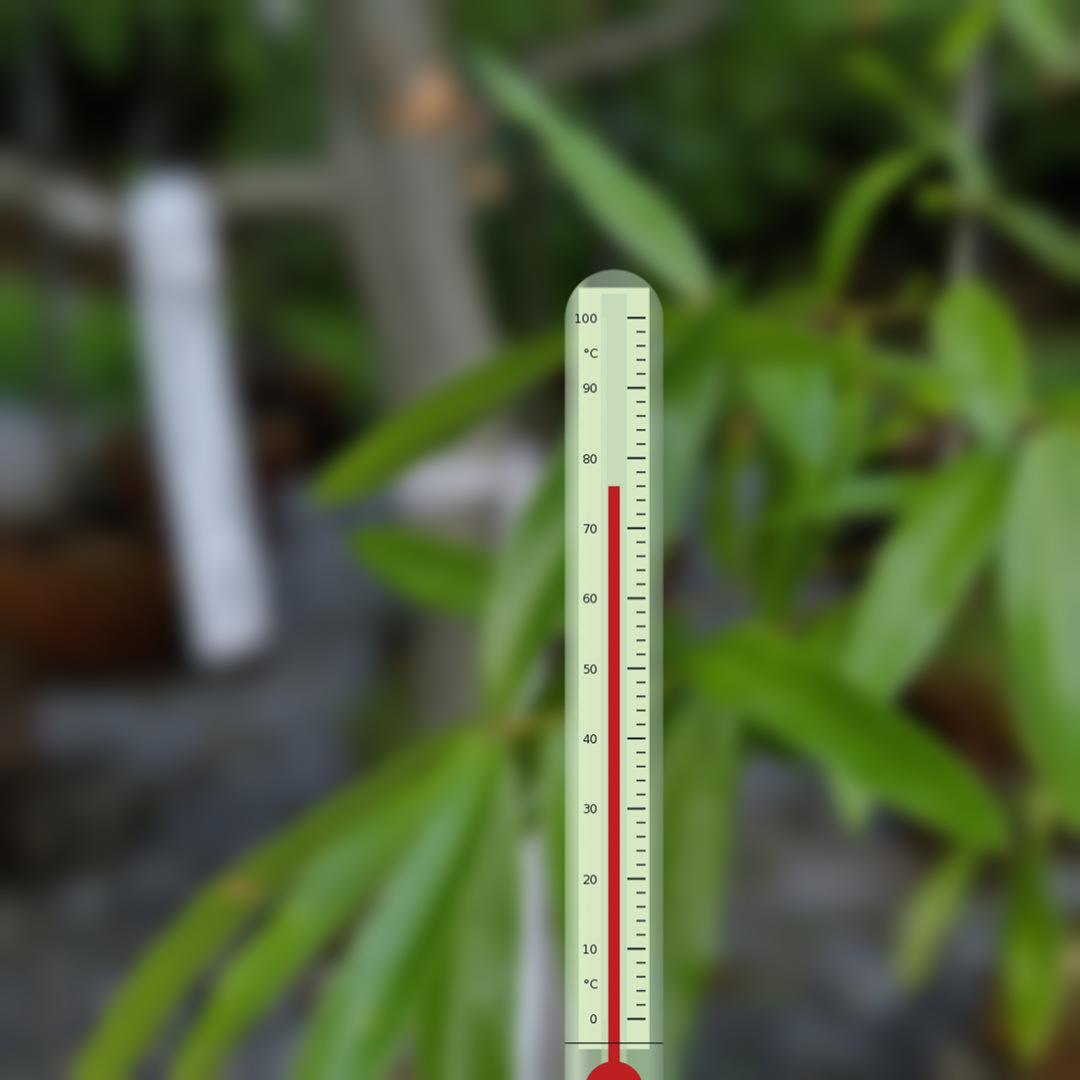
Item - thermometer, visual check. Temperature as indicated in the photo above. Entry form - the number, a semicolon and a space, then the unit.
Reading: 76; °C
